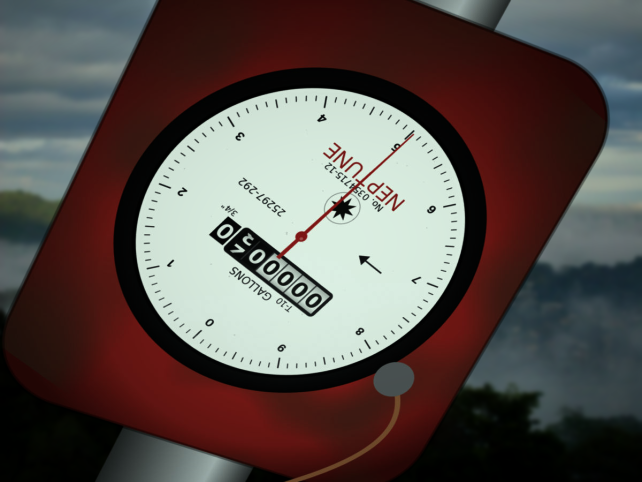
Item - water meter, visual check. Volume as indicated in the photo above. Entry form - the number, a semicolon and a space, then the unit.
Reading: 25.0; gal
